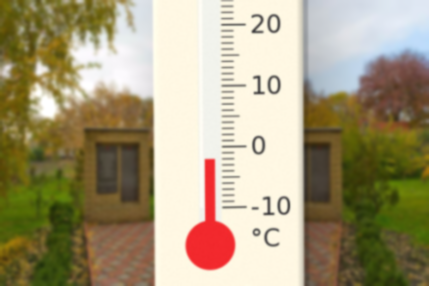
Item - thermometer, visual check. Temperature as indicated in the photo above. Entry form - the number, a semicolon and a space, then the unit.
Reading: -2; °C
